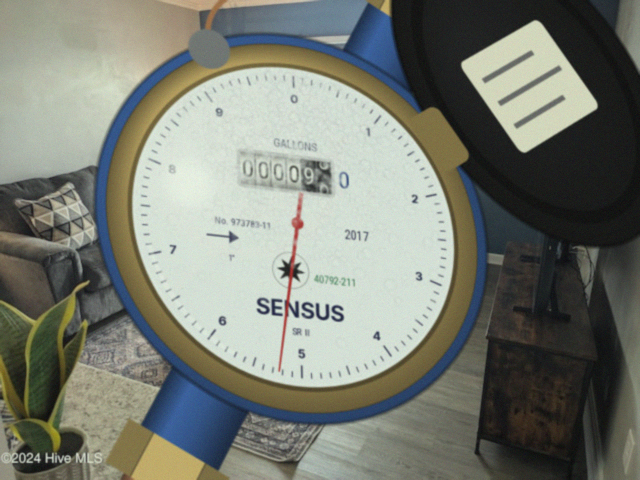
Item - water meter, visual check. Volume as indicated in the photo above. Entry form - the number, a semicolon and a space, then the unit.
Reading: 985.2; gal
